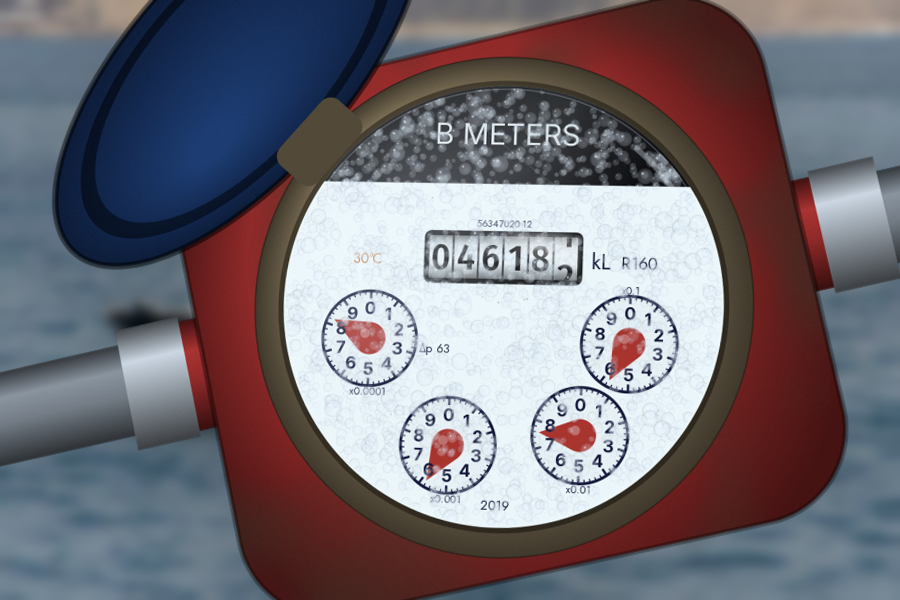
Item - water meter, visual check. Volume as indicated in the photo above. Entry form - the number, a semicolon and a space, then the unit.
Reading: 46181.5758; kL
